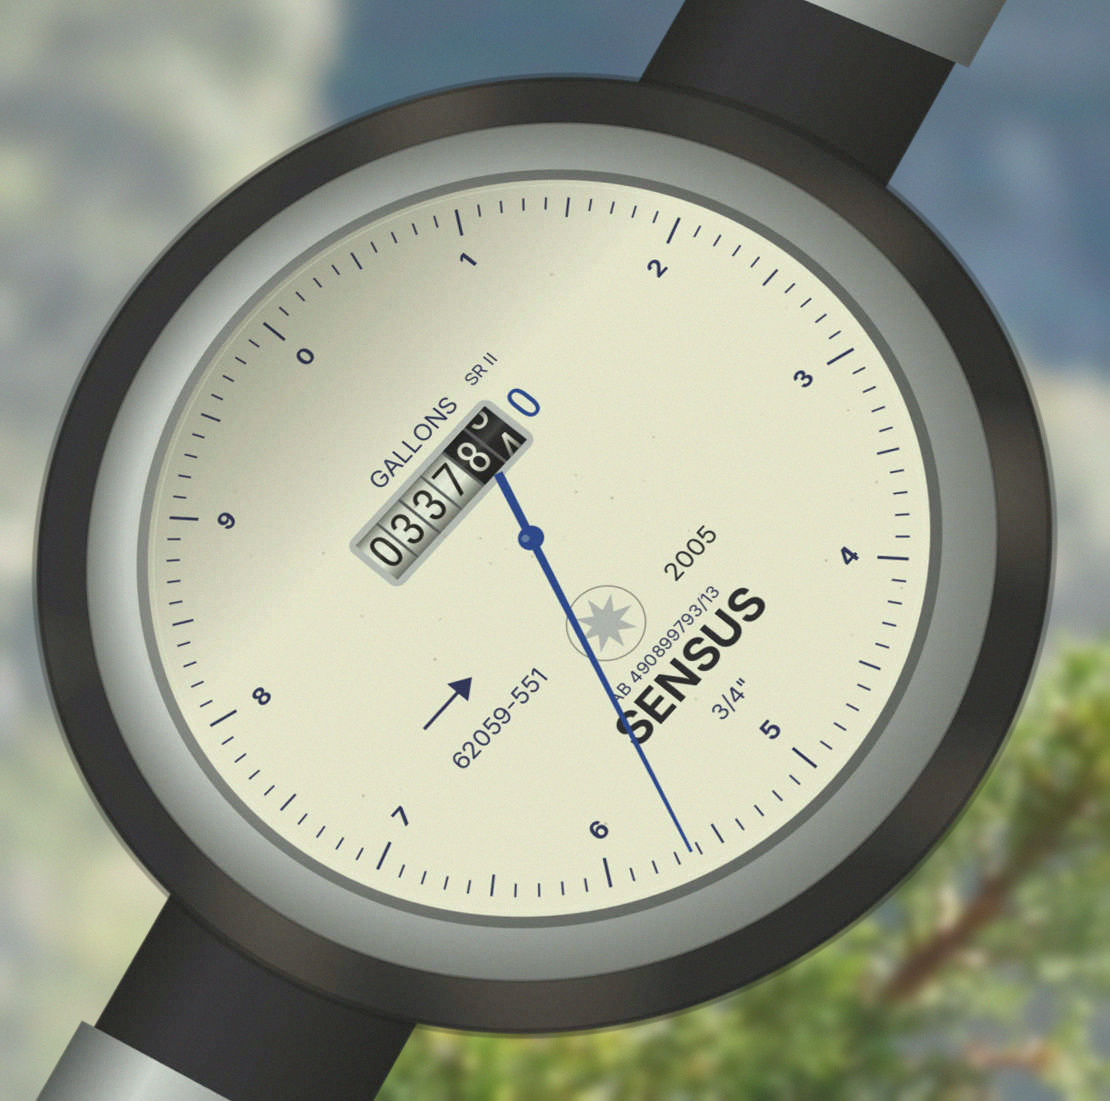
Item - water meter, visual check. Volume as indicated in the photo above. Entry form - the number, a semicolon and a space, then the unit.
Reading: 337835.6; gal
